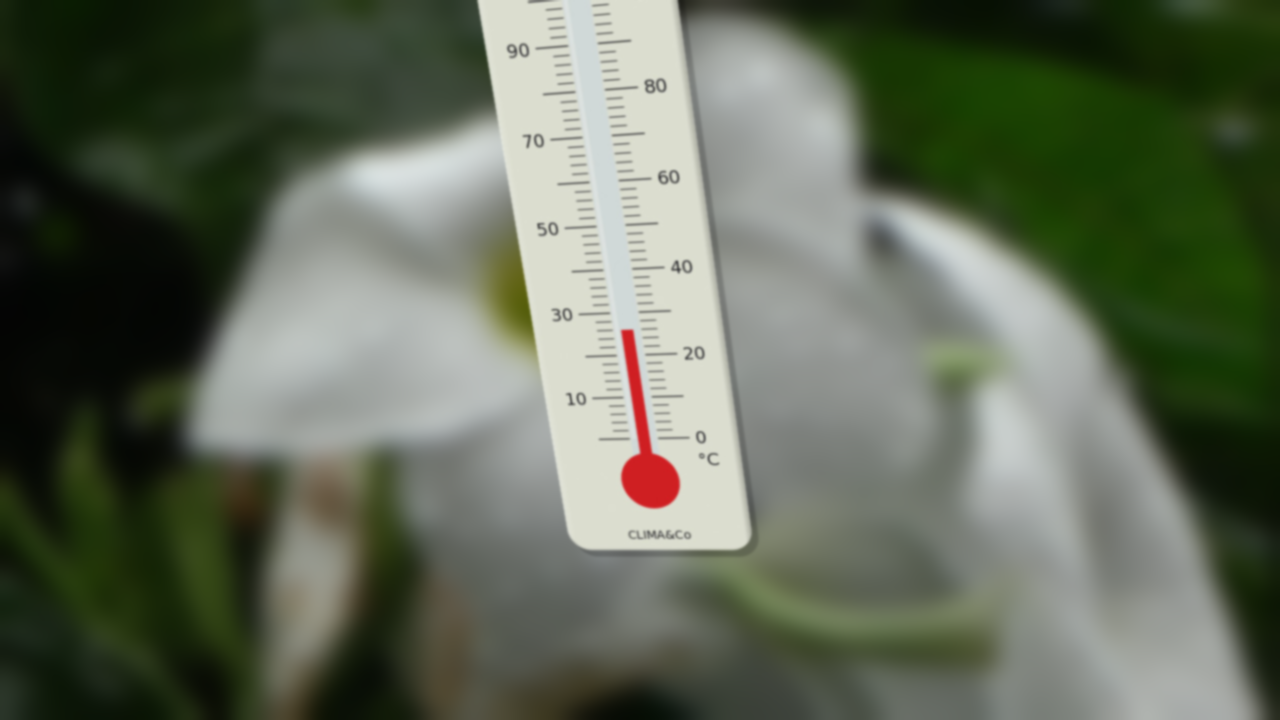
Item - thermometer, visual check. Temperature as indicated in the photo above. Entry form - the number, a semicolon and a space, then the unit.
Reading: 26; °C
